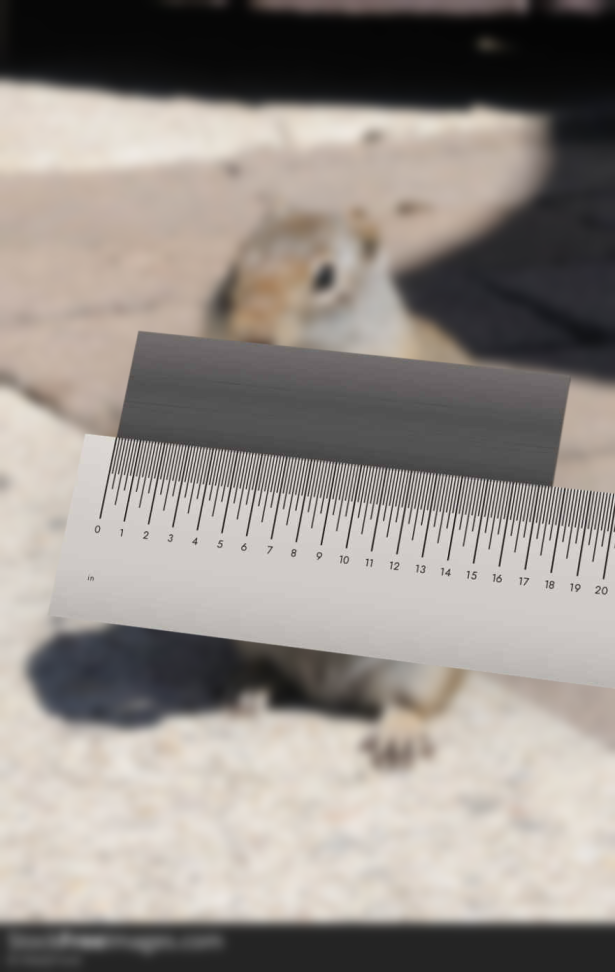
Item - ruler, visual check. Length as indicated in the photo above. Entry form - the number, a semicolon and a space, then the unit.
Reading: 17.5; in
